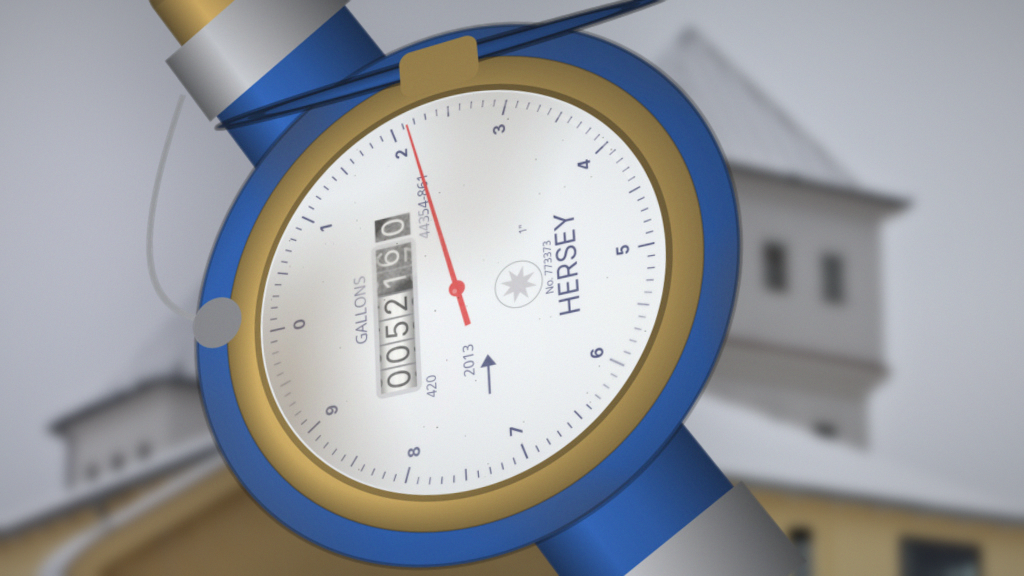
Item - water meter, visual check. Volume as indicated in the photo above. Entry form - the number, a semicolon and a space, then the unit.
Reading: 52162.1; gal
